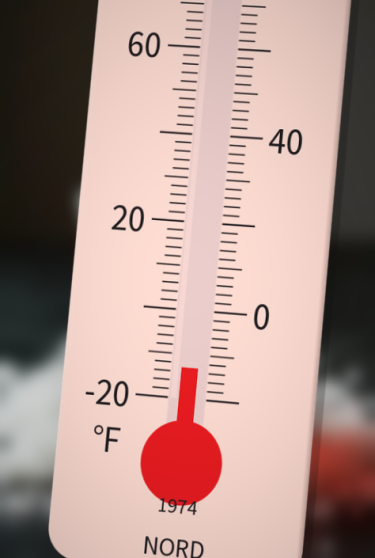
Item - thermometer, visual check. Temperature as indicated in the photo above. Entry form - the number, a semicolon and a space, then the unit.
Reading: -13; °F
